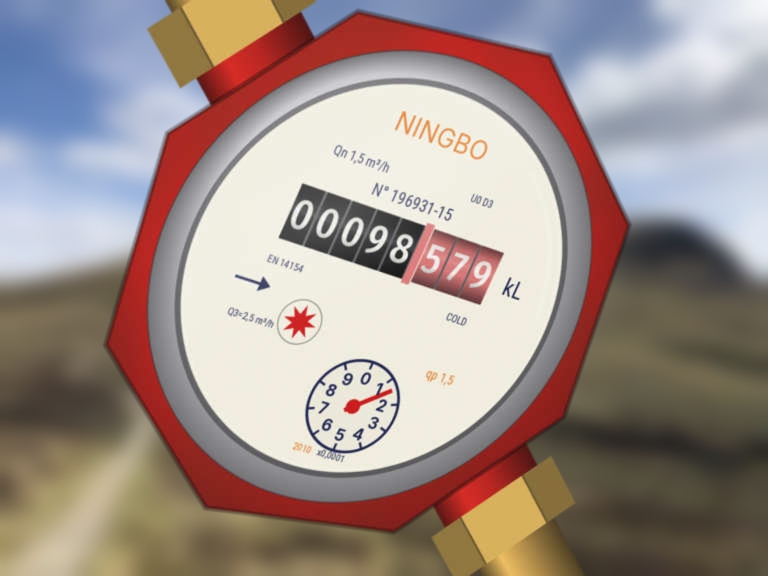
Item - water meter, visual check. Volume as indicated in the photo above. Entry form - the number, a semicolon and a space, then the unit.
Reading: 98.5791; kL
